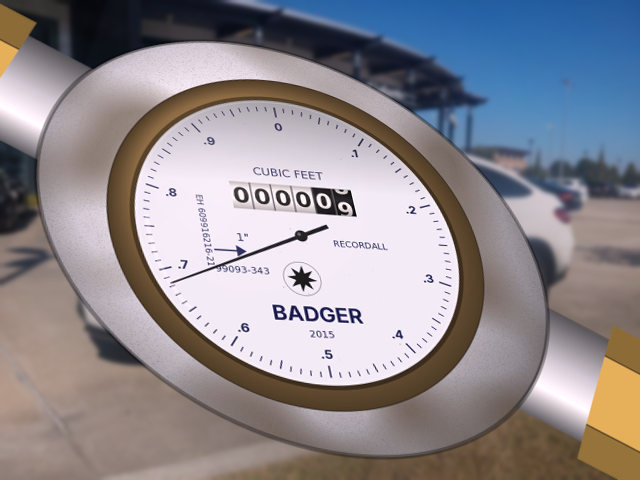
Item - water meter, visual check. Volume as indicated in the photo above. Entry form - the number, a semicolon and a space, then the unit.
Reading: 8.68; ft³
